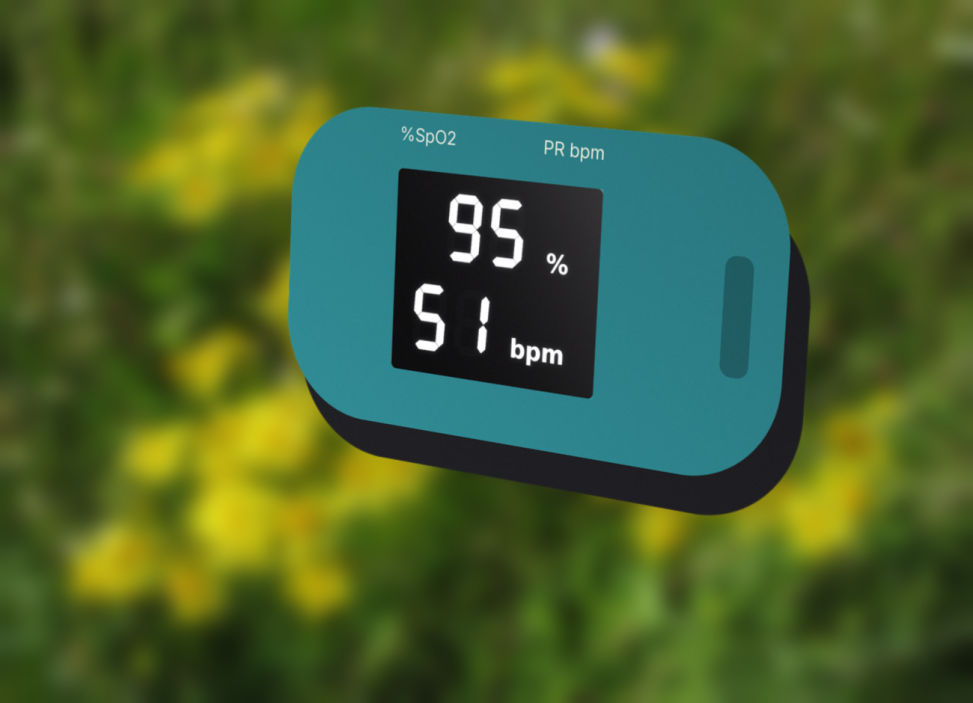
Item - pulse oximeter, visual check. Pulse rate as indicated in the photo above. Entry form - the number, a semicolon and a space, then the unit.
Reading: 51; bpm
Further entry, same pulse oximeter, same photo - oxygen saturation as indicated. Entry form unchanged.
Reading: 95; %
